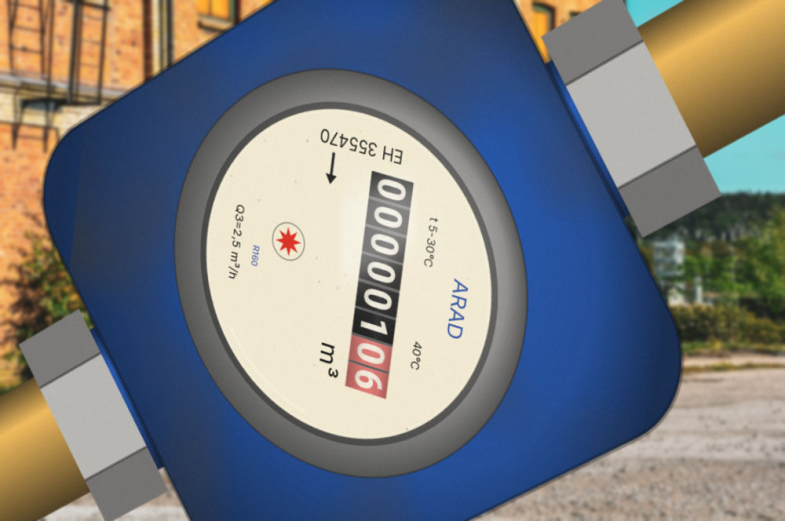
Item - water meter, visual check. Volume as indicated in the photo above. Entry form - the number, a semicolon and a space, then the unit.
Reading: 1.06; m³
